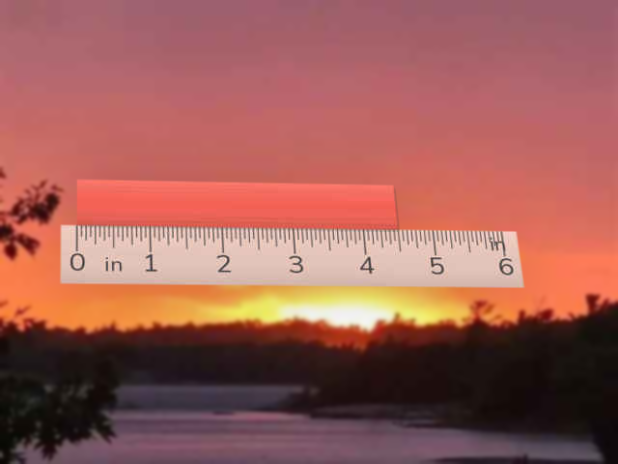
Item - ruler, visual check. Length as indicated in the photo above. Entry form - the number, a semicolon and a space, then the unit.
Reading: 4.5; in
